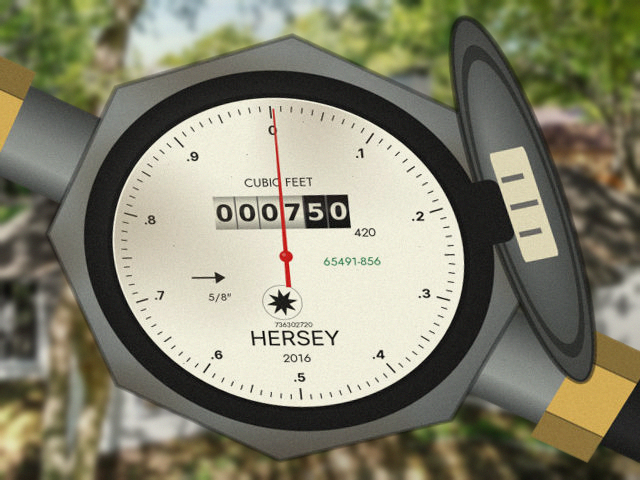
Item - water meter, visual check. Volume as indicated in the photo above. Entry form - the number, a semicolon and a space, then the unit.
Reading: 750.00; ft³
